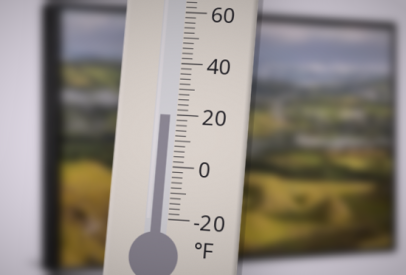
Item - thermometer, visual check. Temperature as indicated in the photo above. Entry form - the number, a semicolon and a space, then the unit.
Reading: 20; °F
